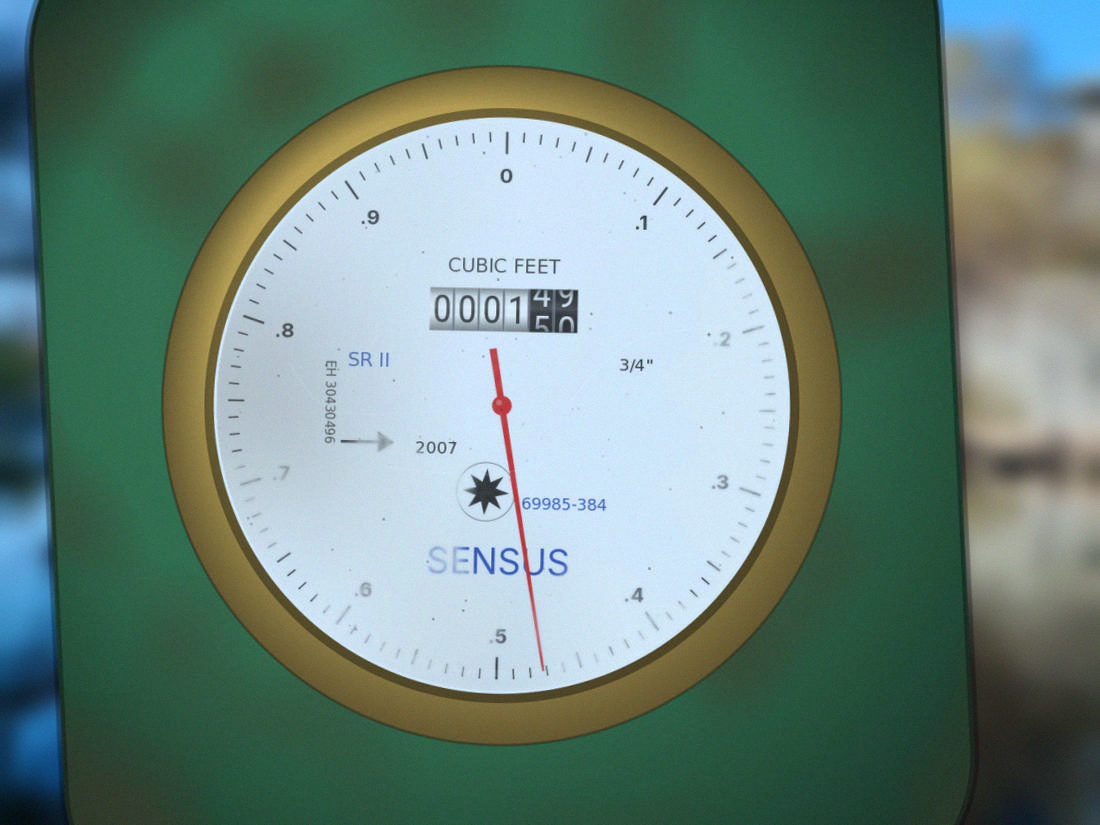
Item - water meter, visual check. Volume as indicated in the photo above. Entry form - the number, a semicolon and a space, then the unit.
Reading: 149.47; ft³
